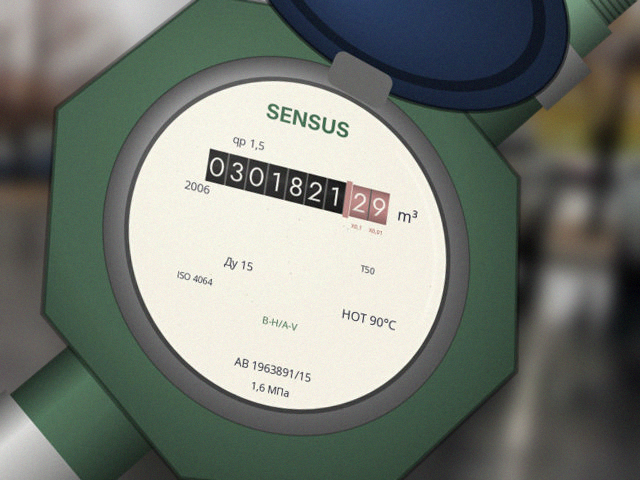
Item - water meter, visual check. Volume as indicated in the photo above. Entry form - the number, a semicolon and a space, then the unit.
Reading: 301821.29; m³
